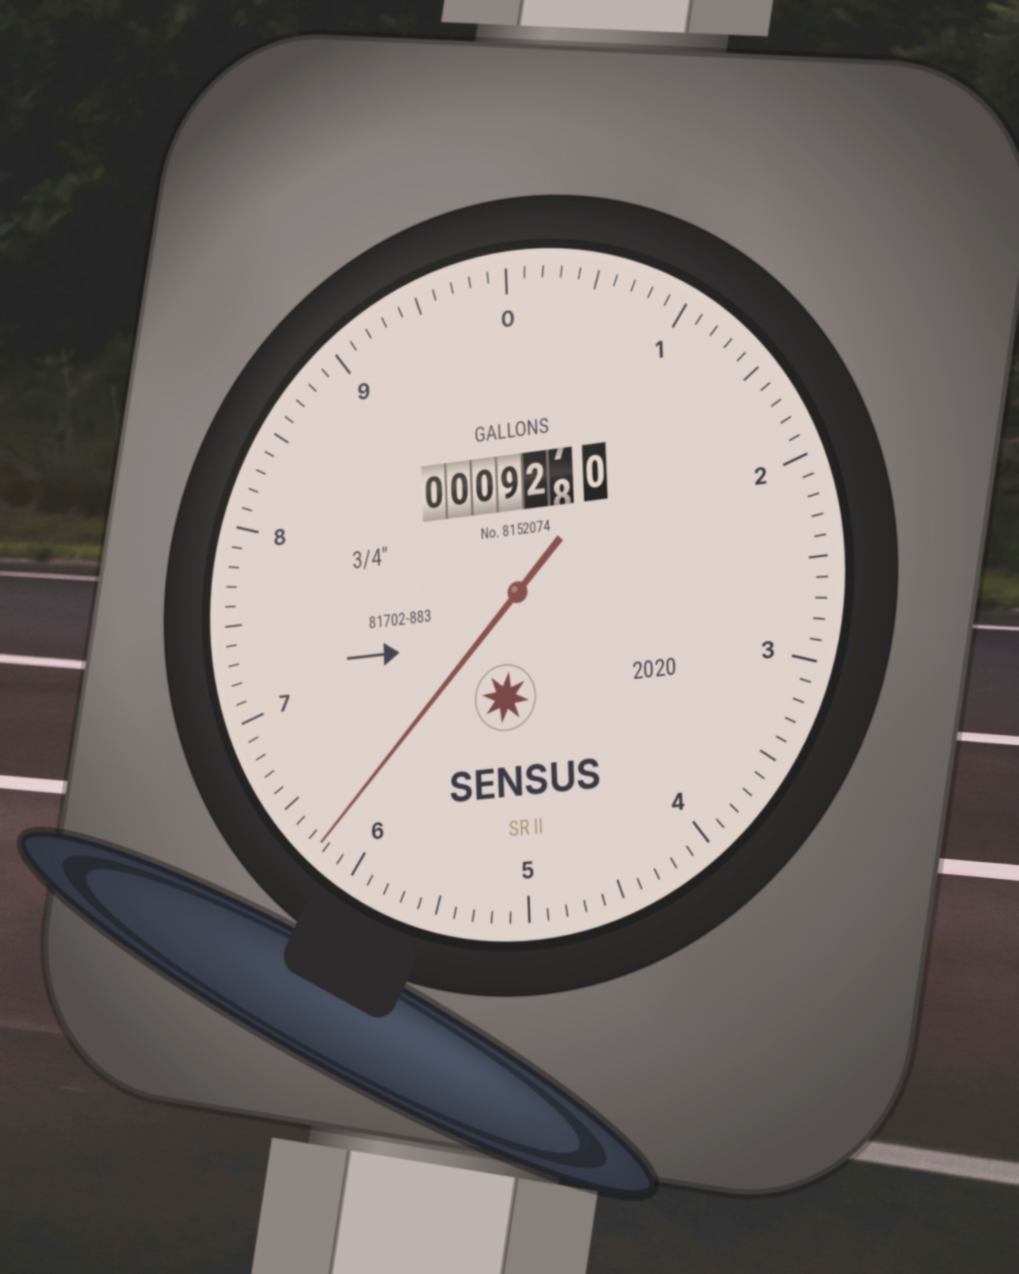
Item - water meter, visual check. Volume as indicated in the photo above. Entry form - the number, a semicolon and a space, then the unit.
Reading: 9276.2; gal
